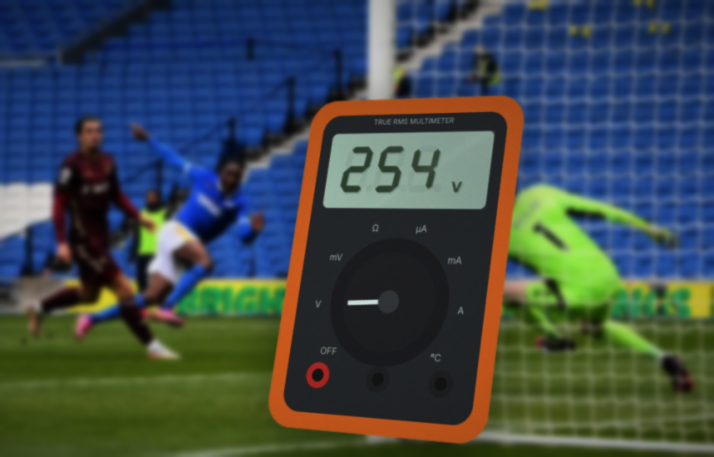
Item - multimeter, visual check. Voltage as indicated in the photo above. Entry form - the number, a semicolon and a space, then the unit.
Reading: 254; V
